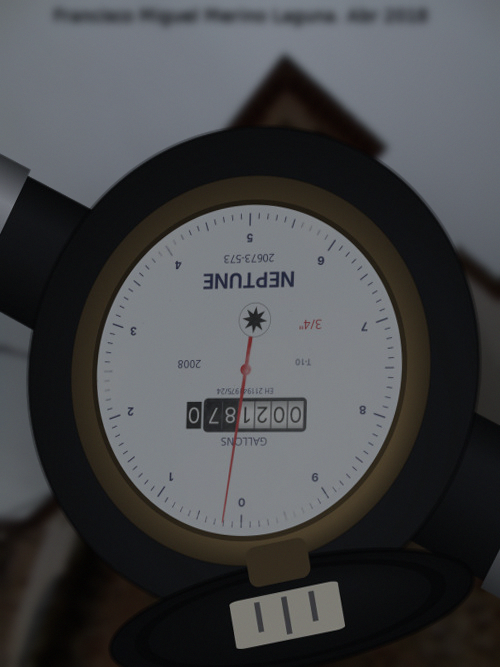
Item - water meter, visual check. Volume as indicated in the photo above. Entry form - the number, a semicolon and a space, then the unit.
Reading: 21870.2; gal
